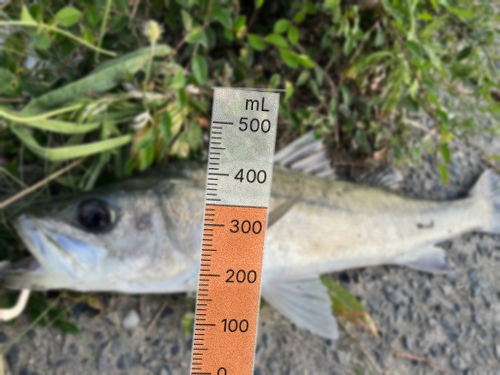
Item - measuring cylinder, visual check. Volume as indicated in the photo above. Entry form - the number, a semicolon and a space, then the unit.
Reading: 340; mL
